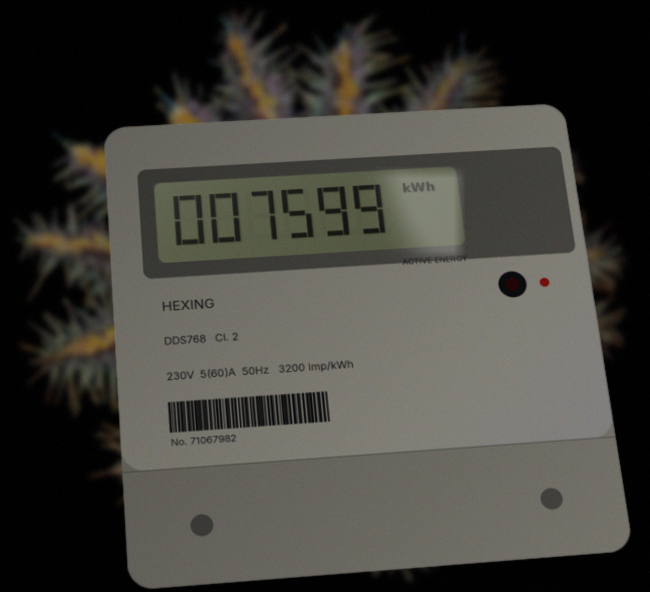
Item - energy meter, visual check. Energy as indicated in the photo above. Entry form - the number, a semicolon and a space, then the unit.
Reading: 7599; kWh
